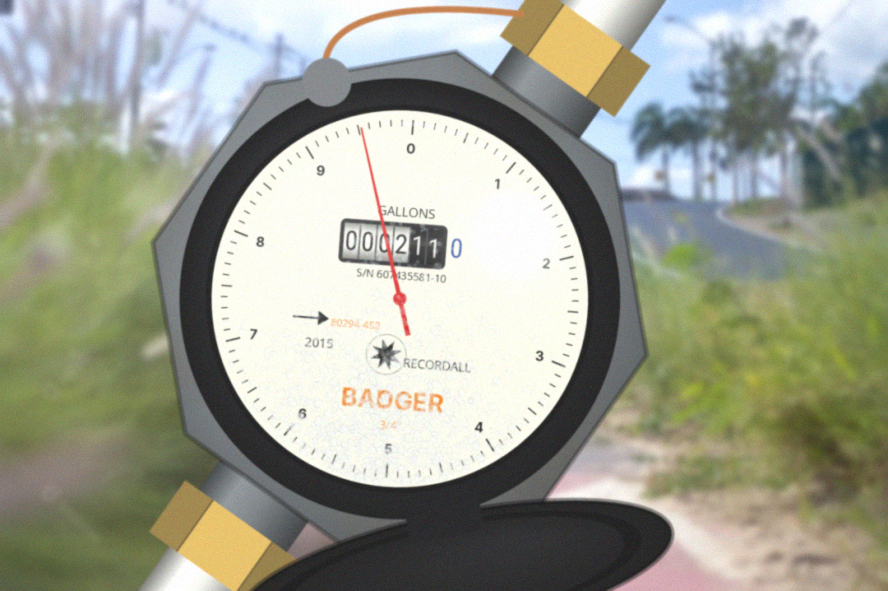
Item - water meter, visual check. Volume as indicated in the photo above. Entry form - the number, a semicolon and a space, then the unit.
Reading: 2109.5; gal
